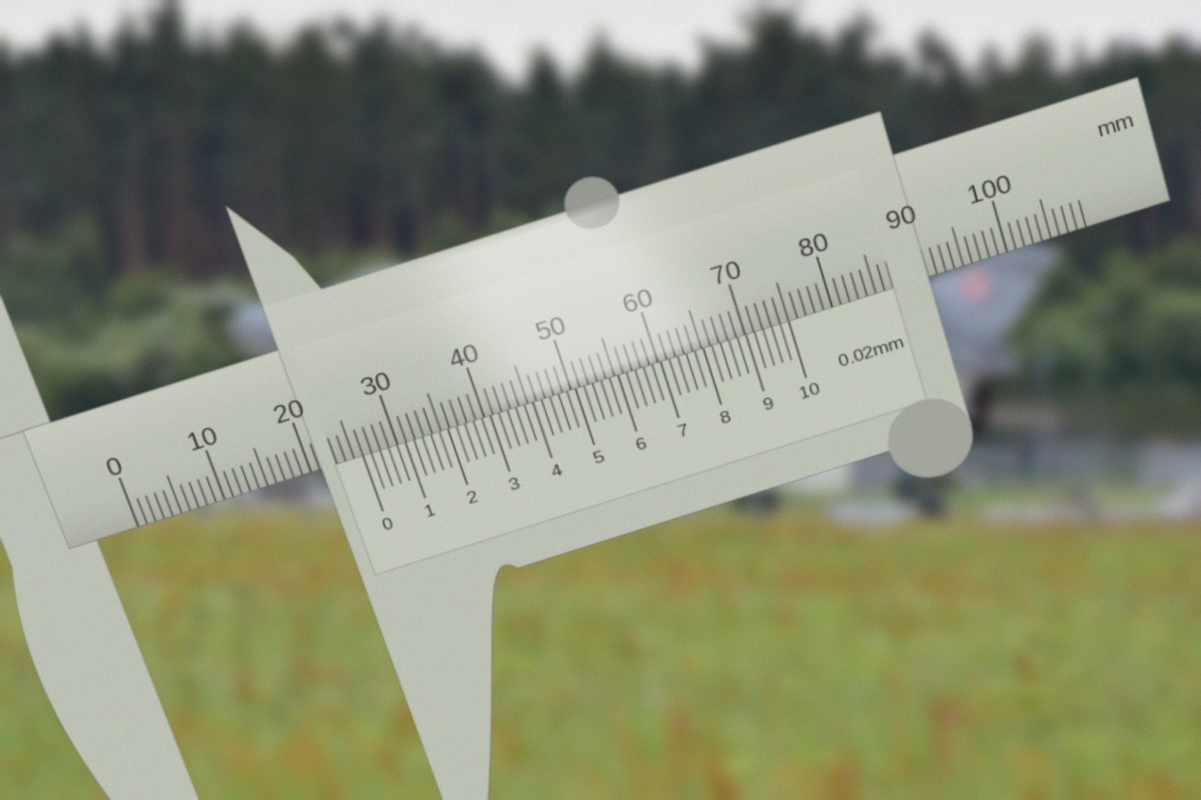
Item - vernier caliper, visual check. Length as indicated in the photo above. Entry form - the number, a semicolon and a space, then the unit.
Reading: 26.0; mm
